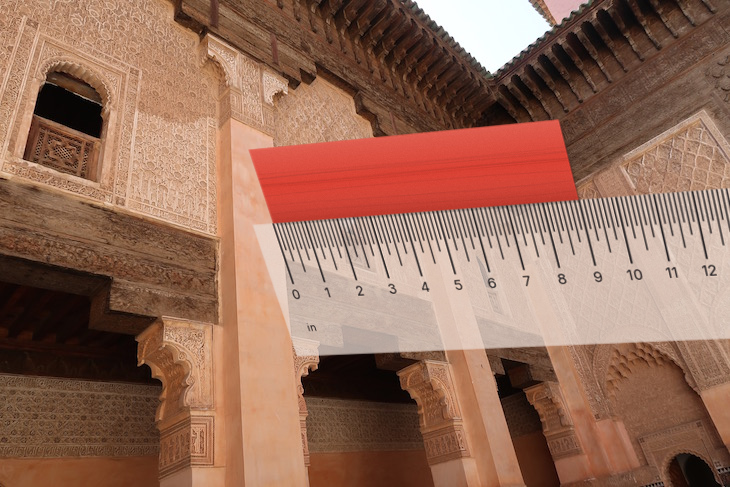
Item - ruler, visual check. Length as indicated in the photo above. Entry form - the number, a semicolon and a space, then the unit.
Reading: 9; in
